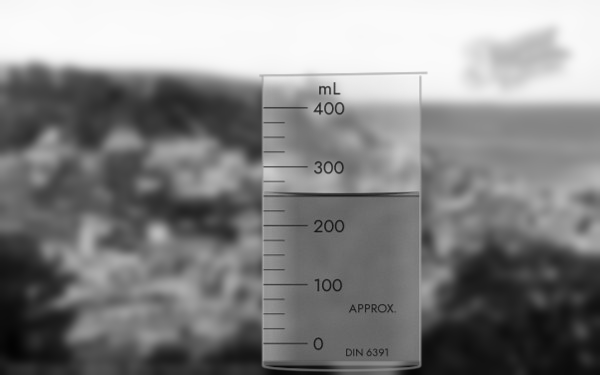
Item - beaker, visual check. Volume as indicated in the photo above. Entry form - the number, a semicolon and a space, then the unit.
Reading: 250; mL
